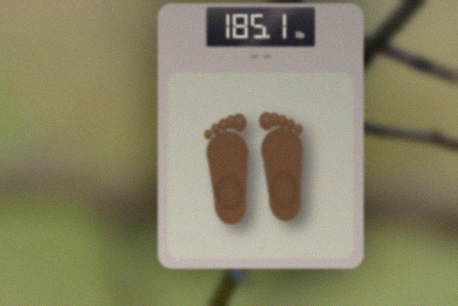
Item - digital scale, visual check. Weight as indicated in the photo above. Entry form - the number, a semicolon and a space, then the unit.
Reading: 185.1; lb
